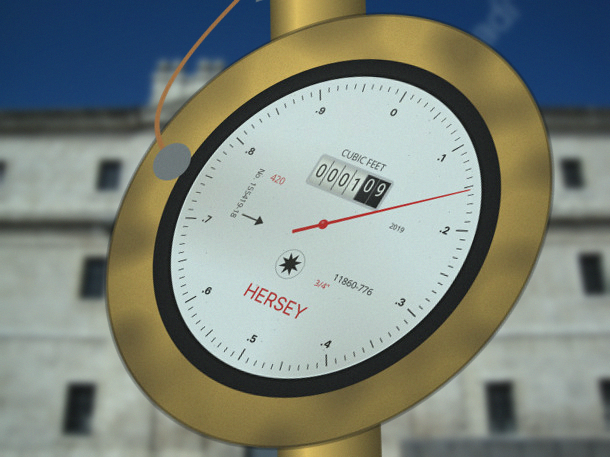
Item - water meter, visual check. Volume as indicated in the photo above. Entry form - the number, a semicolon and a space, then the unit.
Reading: 109.15; ft³
